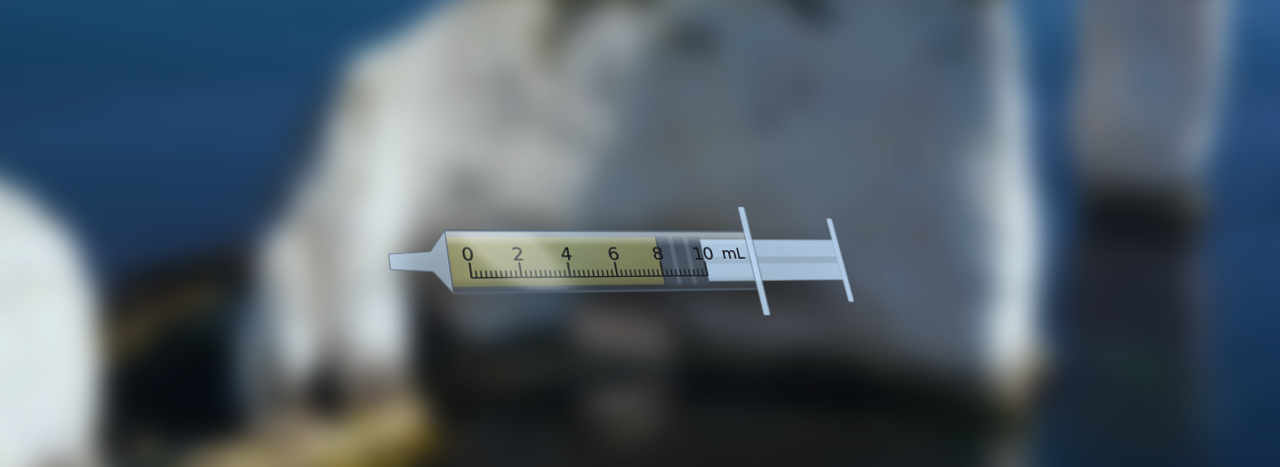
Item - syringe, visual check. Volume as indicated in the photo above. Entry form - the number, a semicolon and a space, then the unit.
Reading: 8; mL
